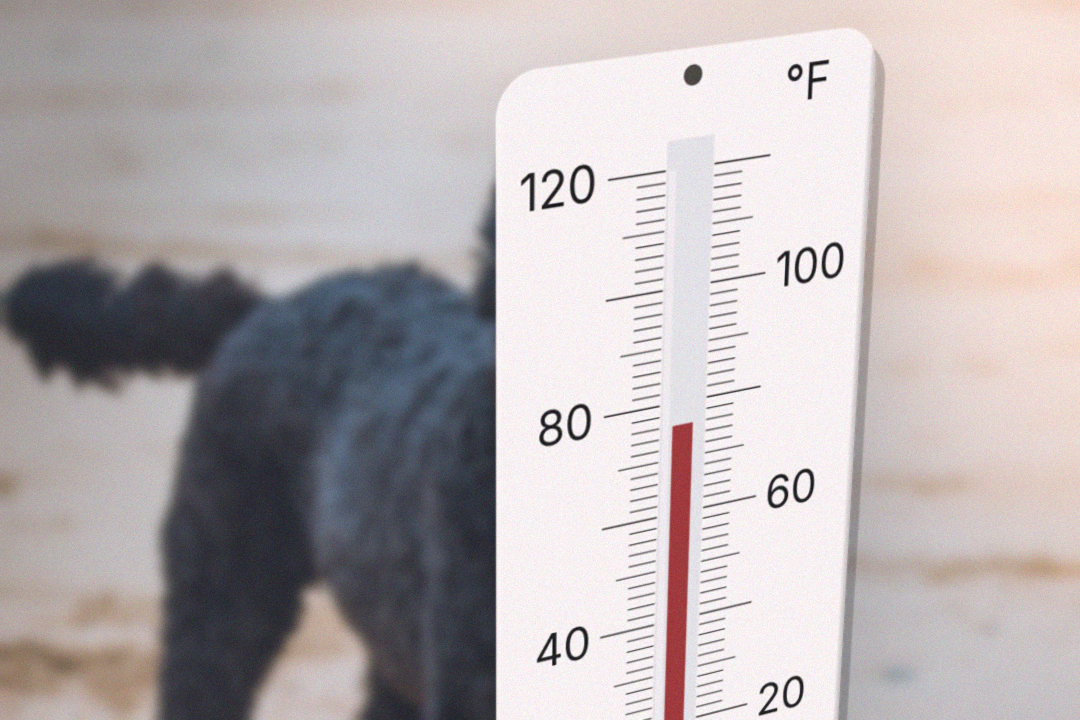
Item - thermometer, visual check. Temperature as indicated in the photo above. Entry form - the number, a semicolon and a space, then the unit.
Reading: 76; °F
